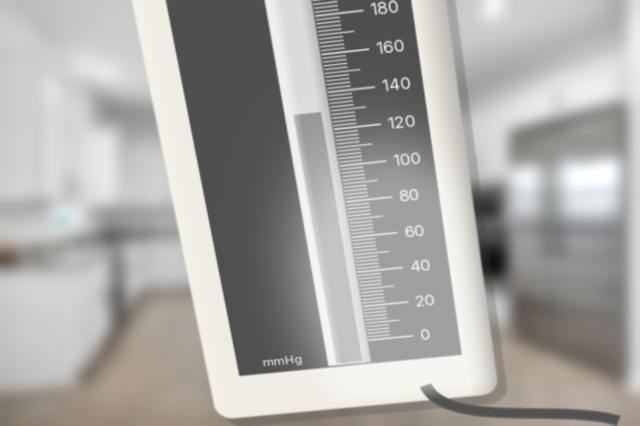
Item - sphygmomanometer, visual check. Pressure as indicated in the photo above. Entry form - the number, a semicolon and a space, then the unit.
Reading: 130; mmHg
